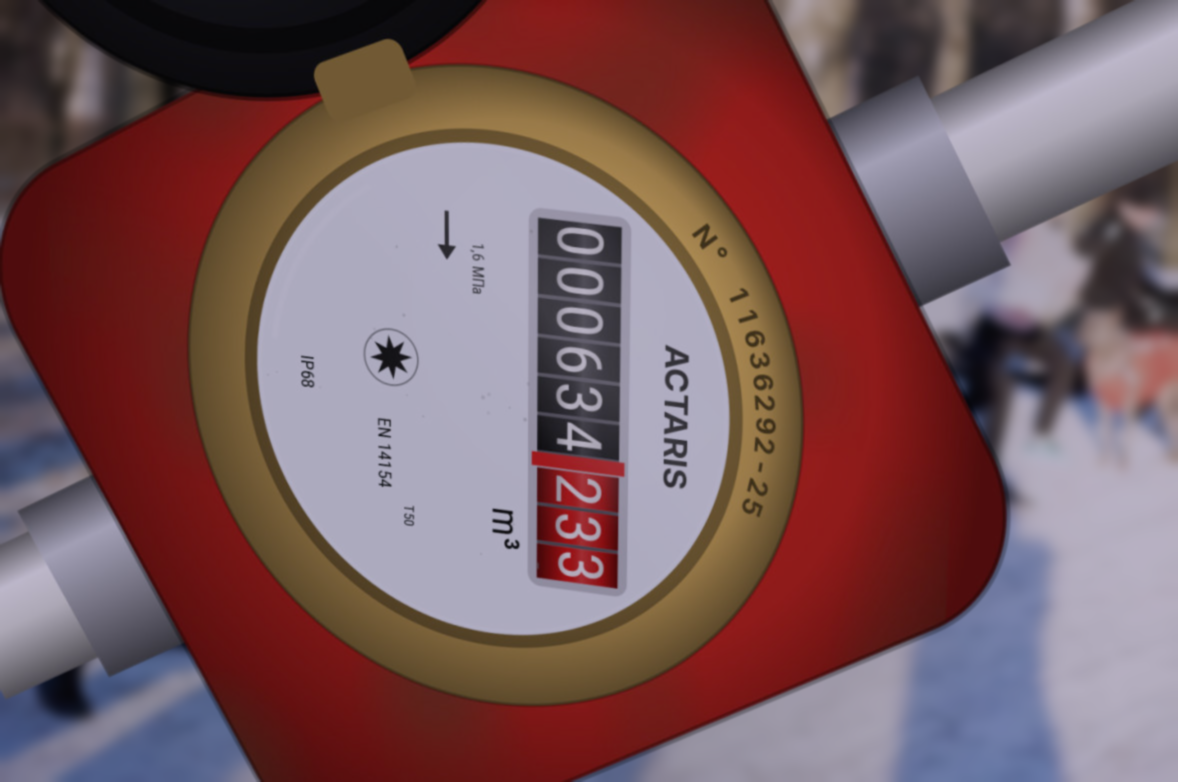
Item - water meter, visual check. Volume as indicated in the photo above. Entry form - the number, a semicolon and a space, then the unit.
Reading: 634.233; m³
